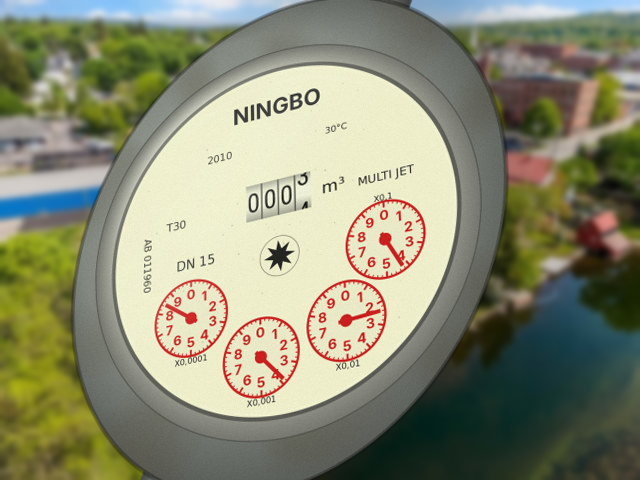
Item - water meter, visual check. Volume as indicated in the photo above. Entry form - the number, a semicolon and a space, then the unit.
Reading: 3.4238; m³
